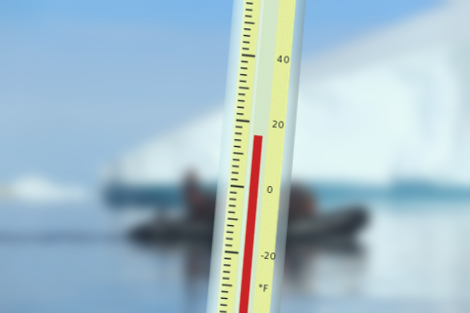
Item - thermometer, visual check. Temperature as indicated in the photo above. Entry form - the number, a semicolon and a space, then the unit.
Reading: 16; °F
